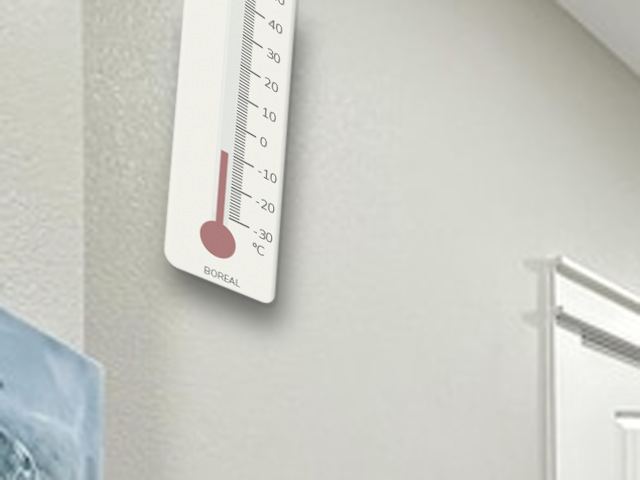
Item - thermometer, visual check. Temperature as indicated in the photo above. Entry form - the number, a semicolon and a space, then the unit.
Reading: -10; °C
